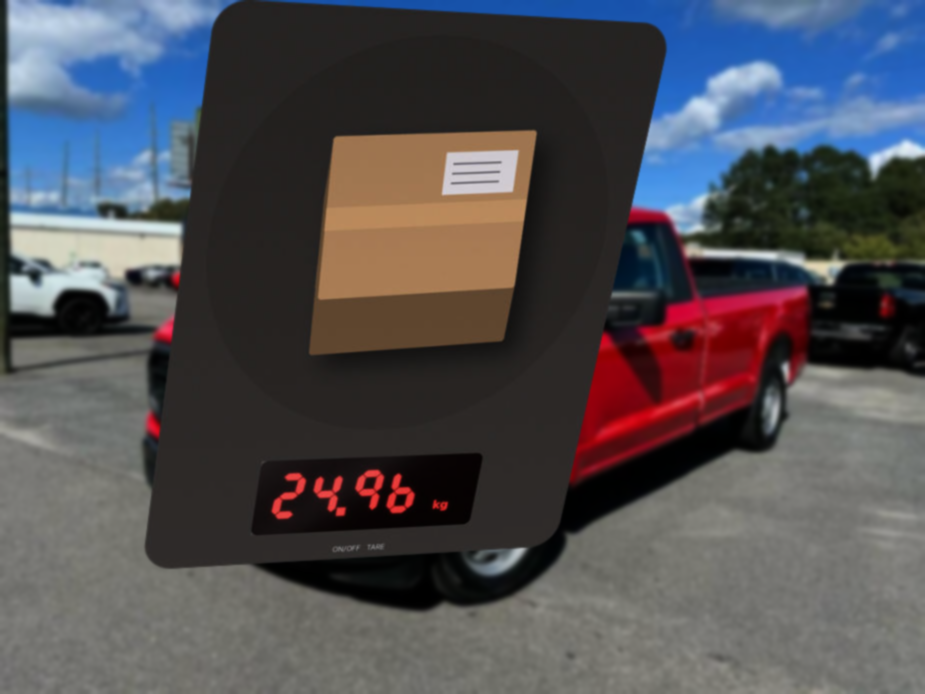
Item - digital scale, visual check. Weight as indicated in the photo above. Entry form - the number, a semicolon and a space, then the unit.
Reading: 24.96; kg
